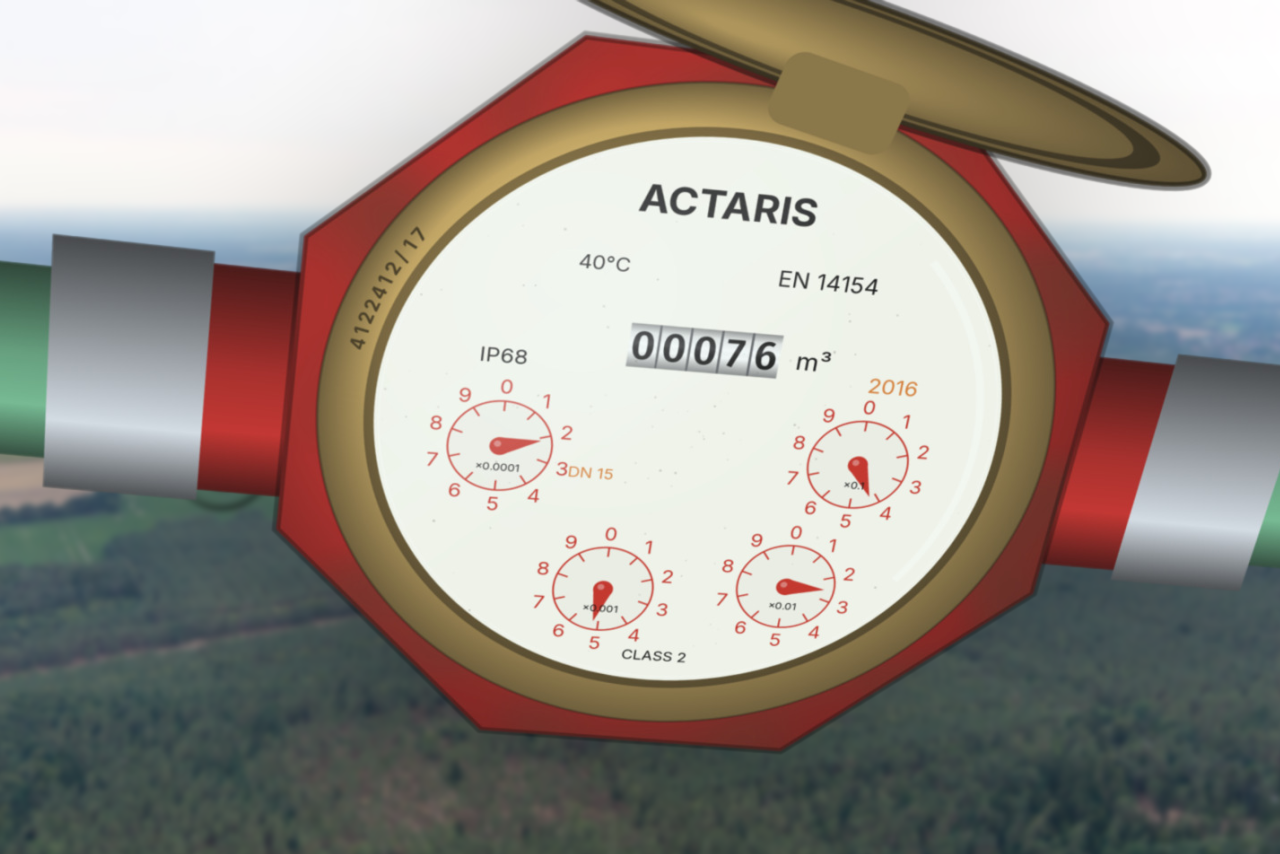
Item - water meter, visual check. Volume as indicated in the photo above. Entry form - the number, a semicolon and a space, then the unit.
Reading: 76.4252; m³
